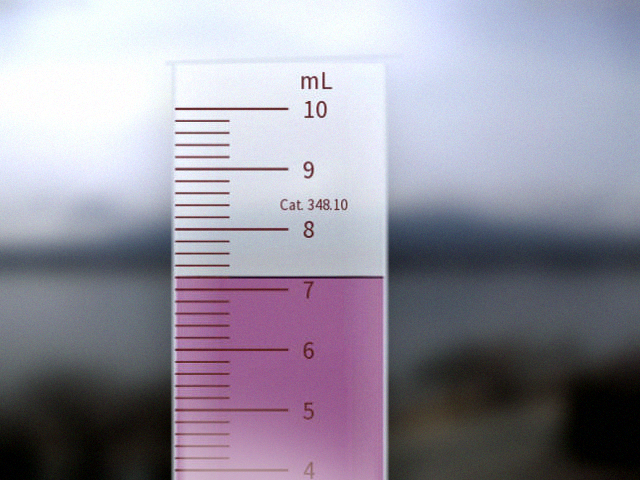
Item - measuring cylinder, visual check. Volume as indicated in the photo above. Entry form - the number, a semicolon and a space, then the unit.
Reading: 7.2; mL
